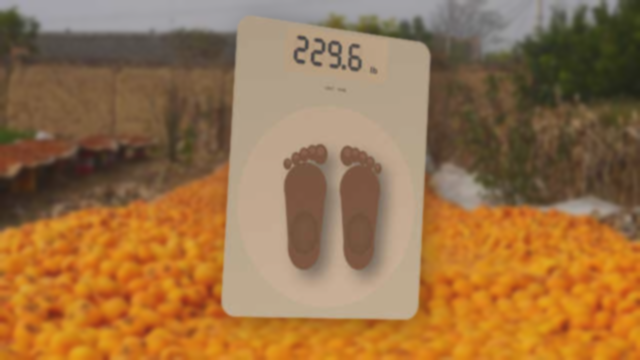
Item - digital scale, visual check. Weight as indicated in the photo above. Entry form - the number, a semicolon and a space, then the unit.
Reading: 229.6; lb
